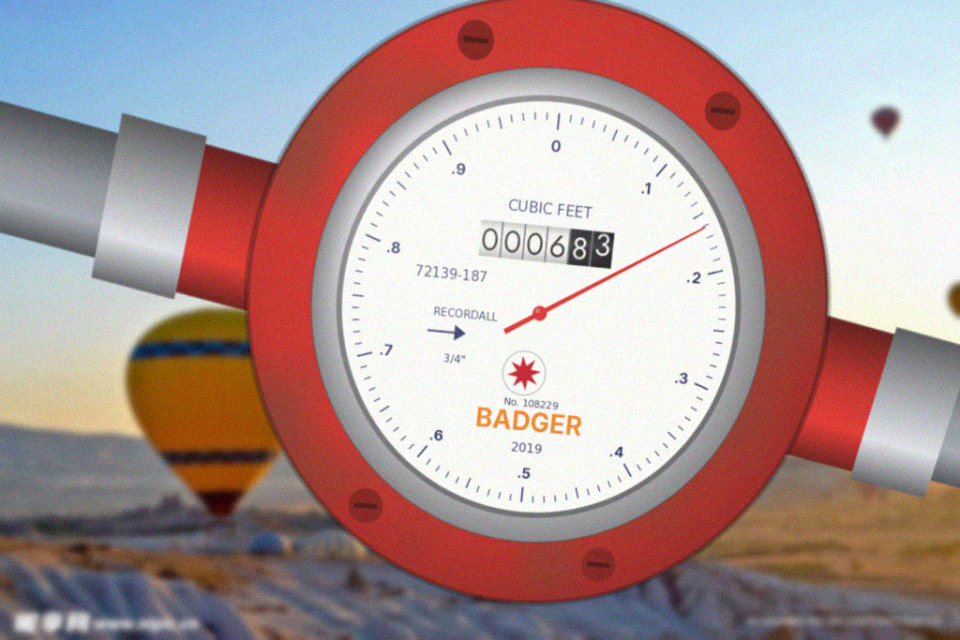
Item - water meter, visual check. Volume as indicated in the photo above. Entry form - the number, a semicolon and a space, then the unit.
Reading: 683.16; ft³
